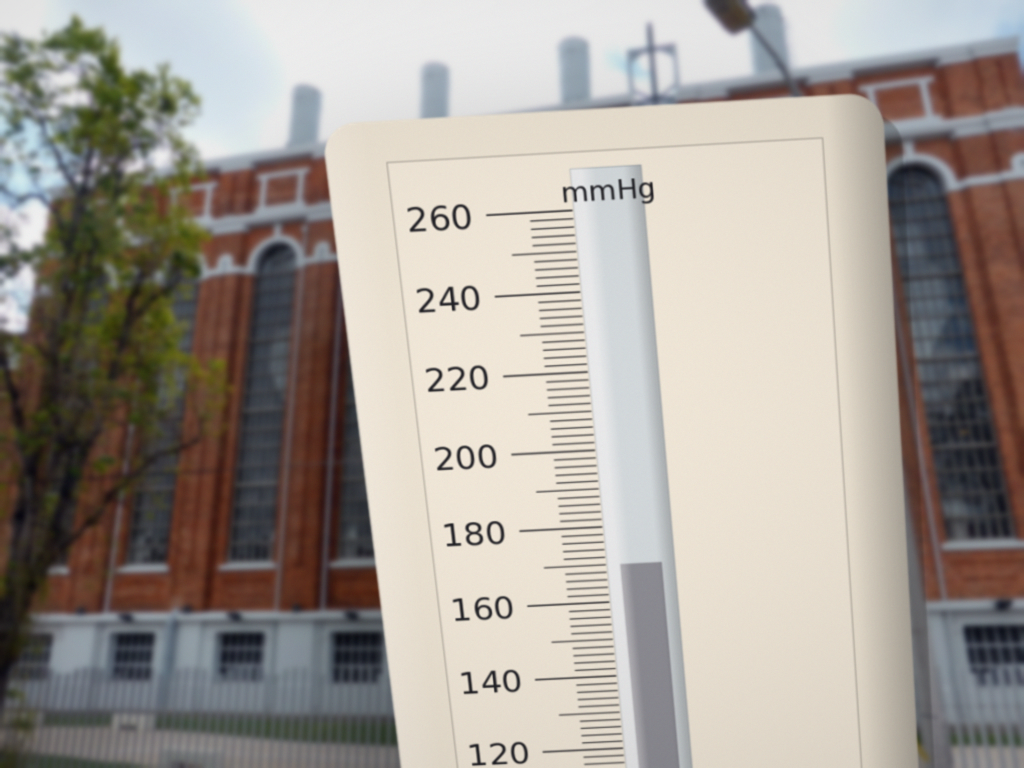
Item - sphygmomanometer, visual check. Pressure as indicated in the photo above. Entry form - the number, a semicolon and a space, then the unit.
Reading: 170; mmHg
